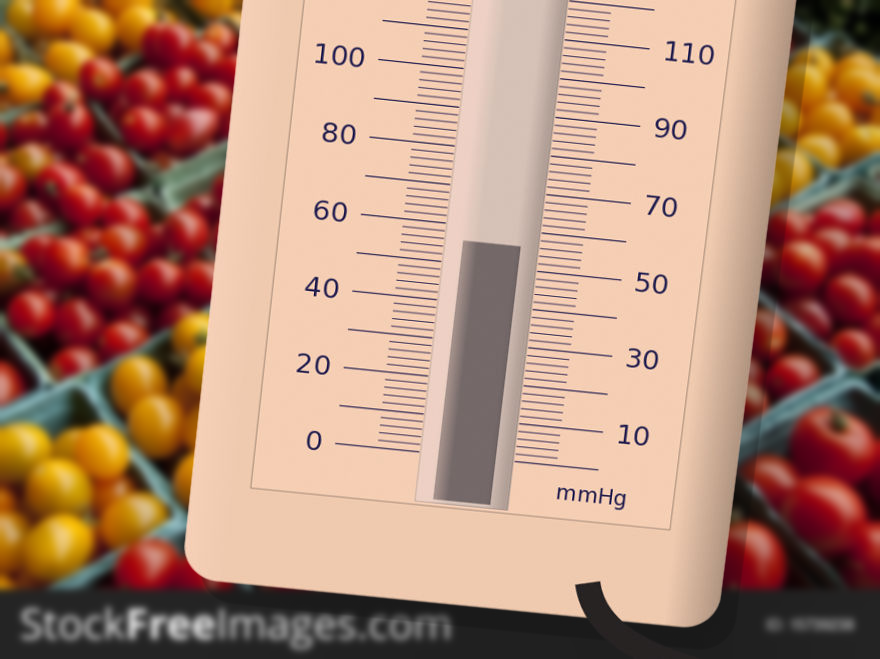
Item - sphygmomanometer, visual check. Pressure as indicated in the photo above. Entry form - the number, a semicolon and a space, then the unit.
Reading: 56; mmHg
